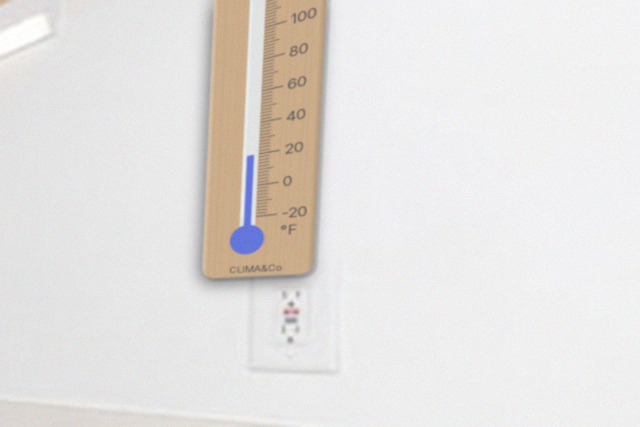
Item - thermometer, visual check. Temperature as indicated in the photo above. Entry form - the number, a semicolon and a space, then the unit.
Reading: 20; °F
